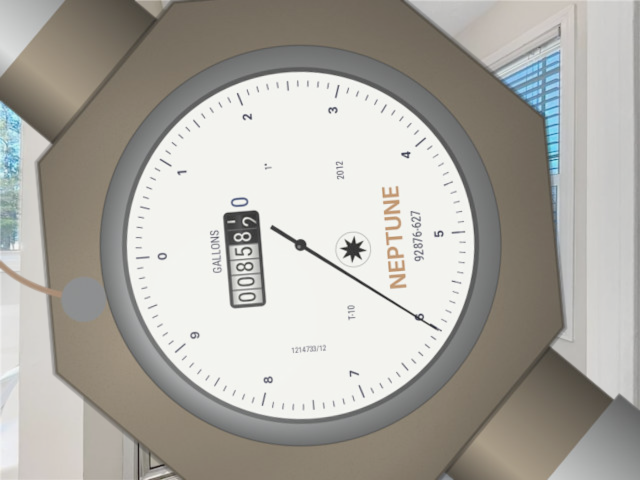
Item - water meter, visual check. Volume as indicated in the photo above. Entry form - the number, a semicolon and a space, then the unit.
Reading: 85816.0; gal
